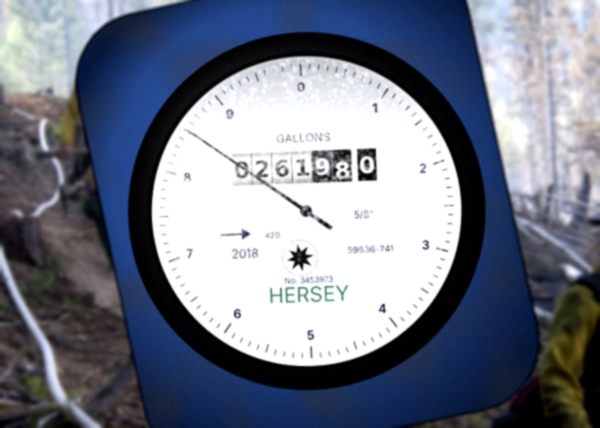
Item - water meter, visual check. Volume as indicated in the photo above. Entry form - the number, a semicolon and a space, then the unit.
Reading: 261978.5; gal
